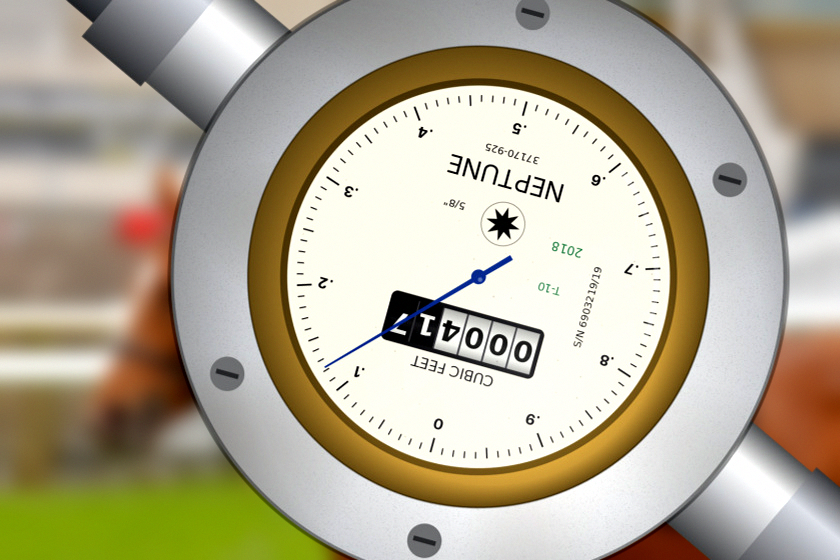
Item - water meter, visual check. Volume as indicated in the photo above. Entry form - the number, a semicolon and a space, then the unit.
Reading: 417.12; ft³
